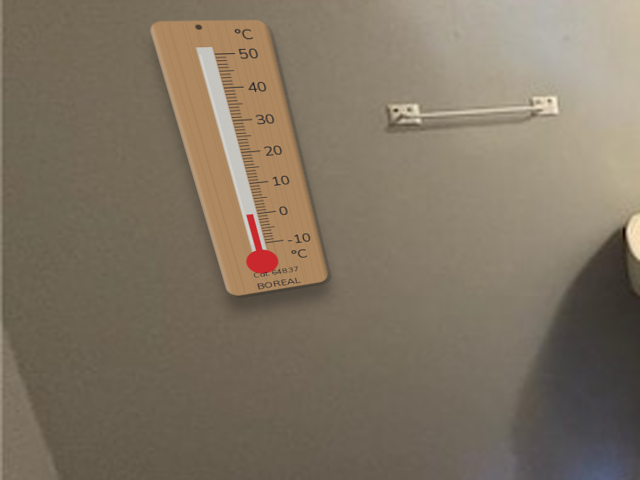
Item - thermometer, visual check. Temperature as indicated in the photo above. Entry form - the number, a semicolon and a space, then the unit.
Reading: 0; °C
